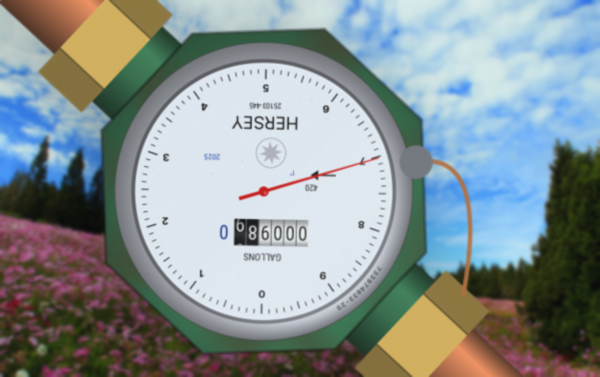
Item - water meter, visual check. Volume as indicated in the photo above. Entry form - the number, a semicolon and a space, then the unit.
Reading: 9887.0; gal
